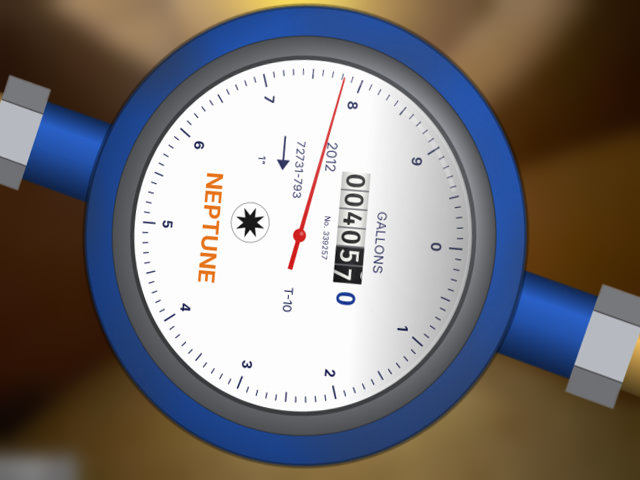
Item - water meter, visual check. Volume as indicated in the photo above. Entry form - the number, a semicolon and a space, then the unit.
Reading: 40567.8; gal
